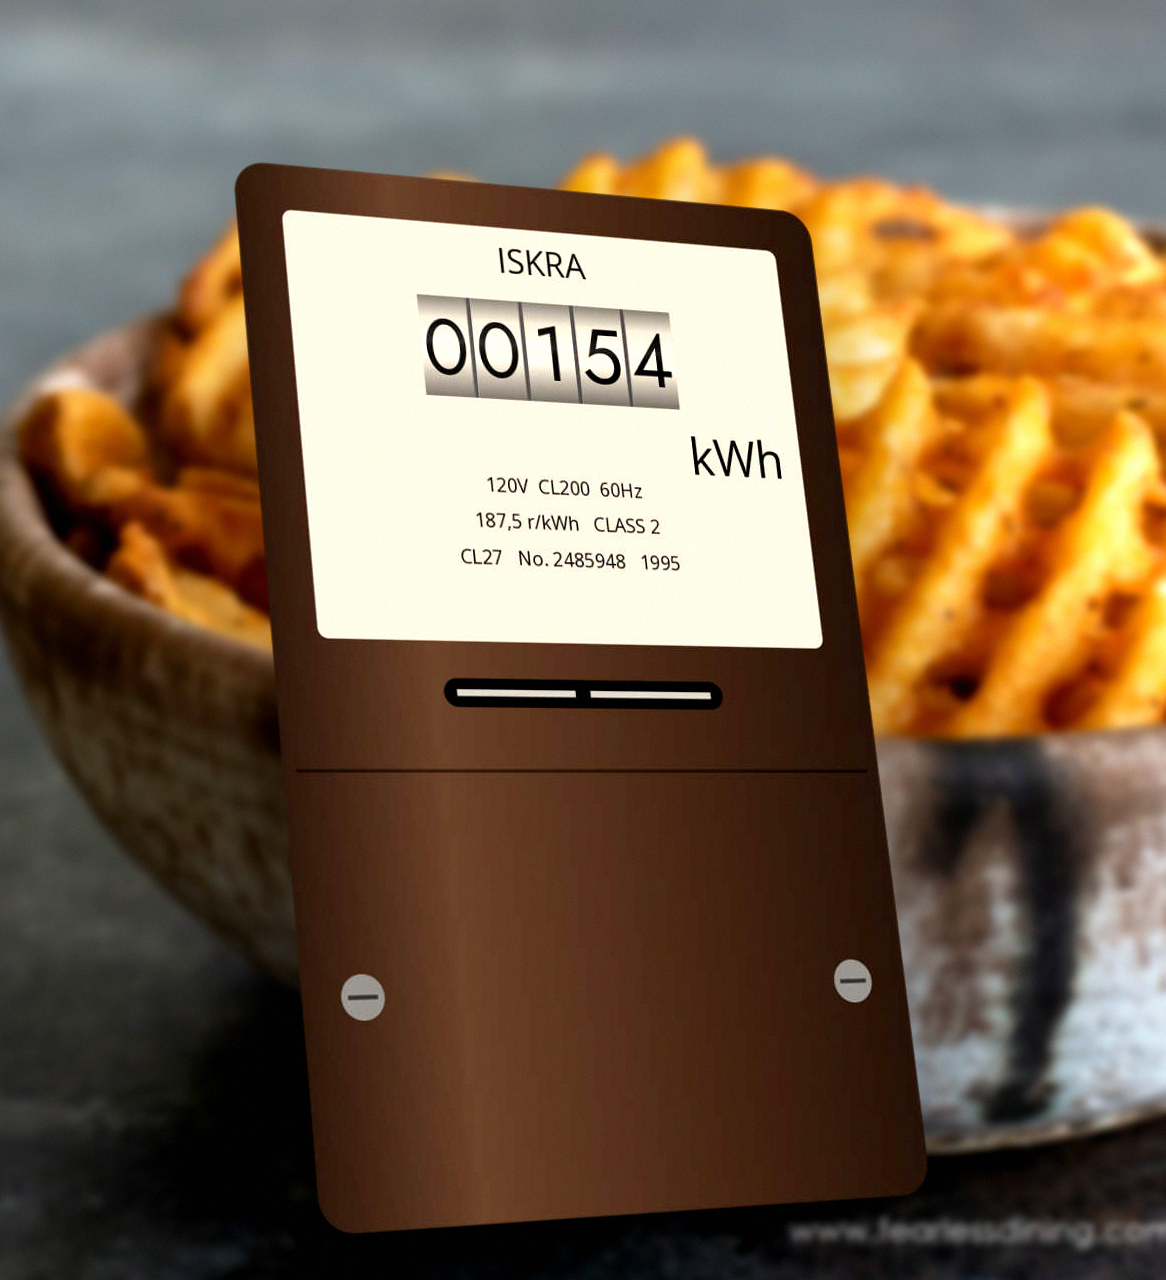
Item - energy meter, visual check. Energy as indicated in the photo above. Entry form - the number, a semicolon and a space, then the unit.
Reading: 154; kWh
